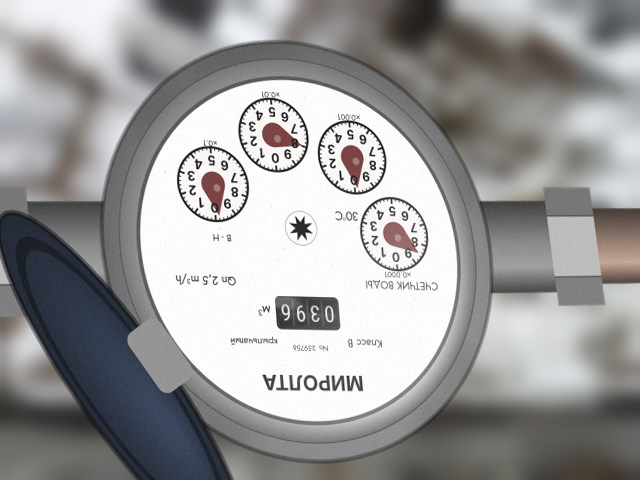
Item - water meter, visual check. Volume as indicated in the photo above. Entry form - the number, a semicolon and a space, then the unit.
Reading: 395.9798; m³
